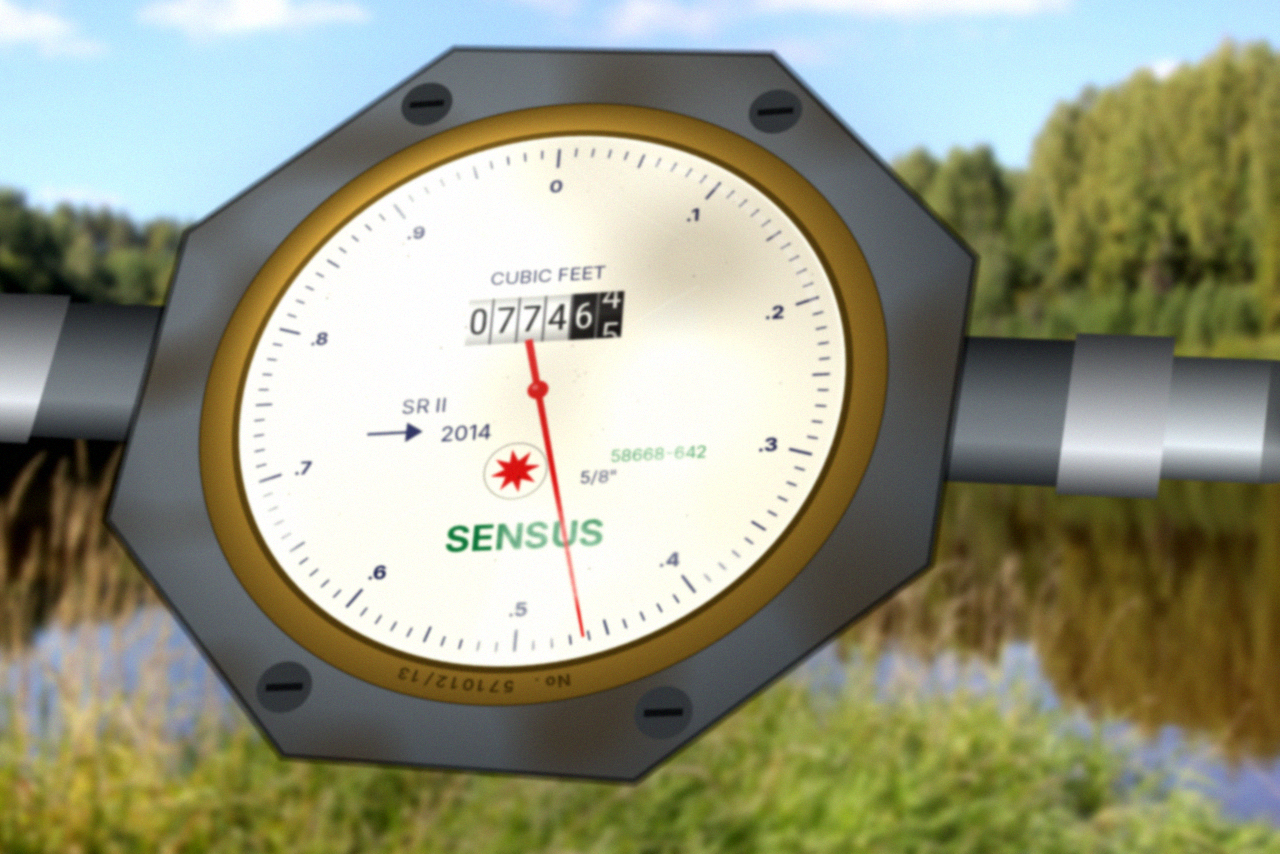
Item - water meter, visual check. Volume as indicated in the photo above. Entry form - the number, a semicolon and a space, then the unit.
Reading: 77464.46; ft³
